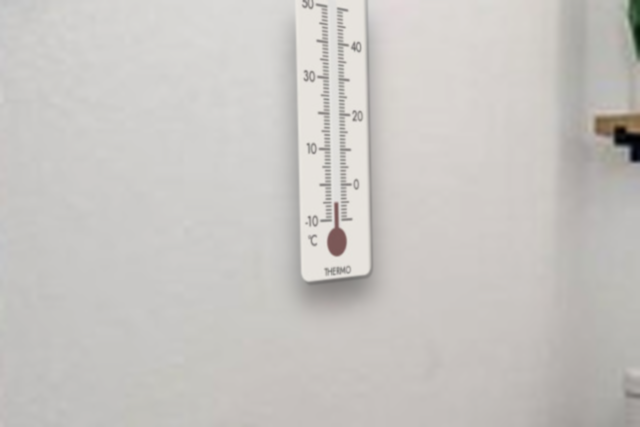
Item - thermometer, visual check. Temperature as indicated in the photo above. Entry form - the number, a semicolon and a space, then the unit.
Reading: -5; °C
